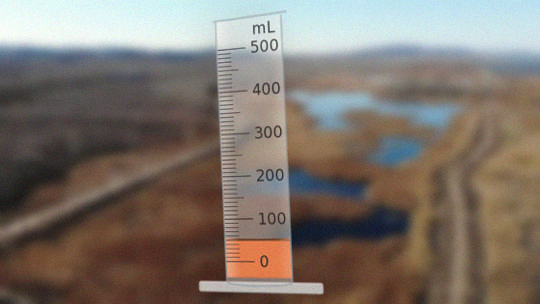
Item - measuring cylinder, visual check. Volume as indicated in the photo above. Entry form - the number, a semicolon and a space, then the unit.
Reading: 50; mL
